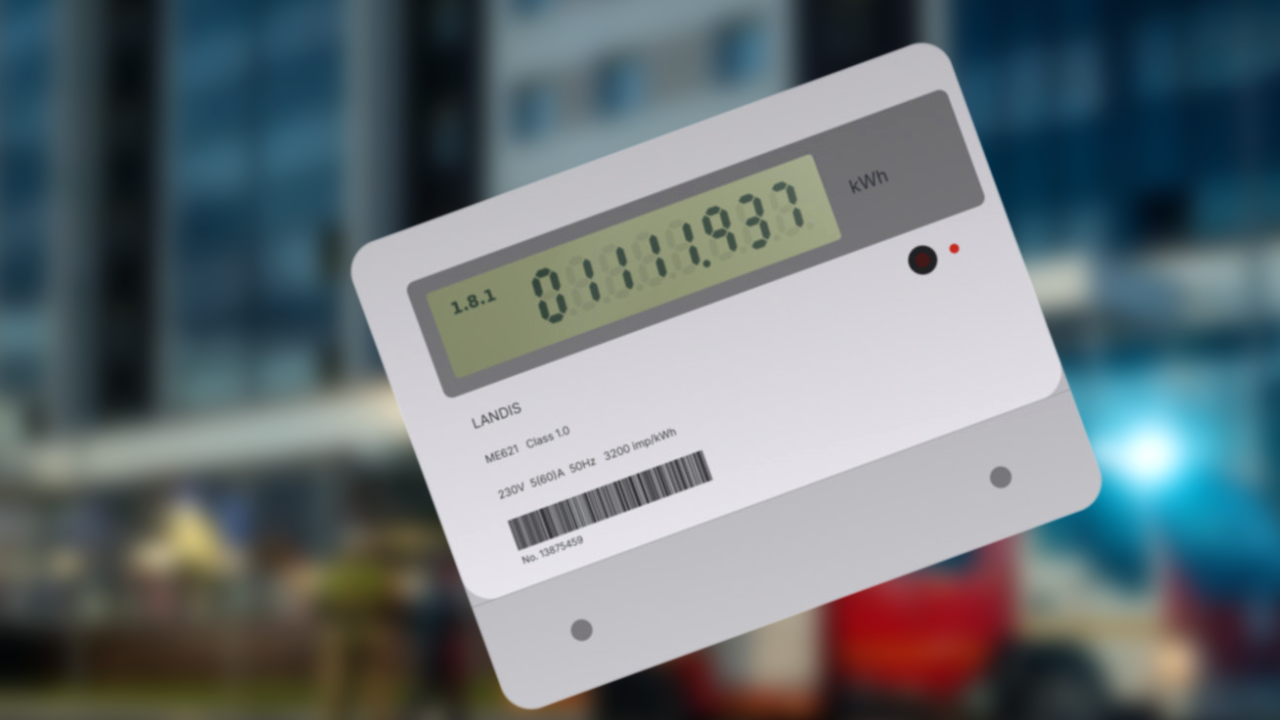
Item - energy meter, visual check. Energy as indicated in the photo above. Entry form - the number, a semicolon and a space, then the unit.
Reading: 1111.937; kWh
